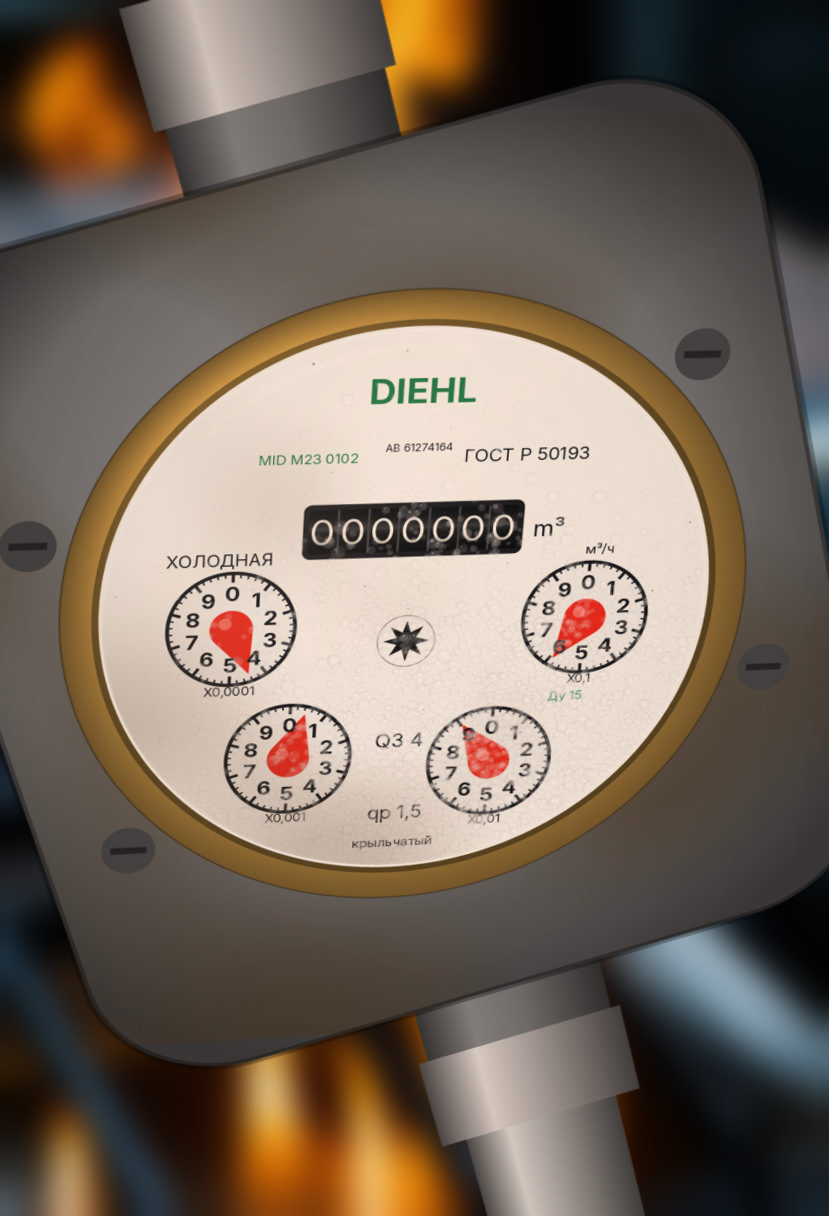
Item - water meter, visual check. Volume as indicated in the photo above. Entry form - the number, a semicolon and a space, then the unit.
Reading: 0.5904; m³
